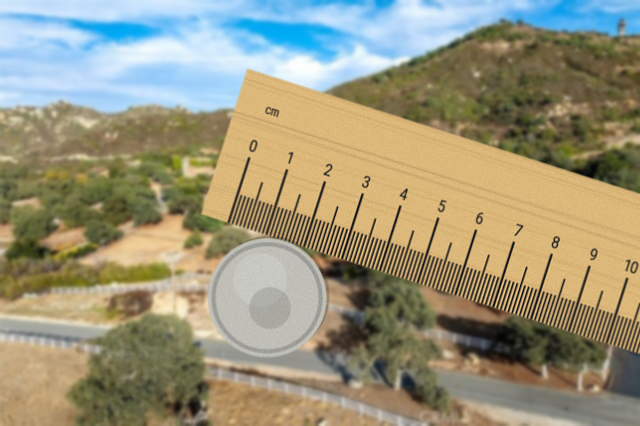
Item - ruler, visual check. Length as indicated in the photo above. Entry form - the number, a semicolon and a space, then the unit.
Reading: 3; cm
